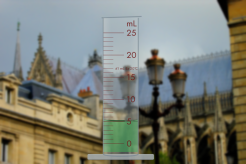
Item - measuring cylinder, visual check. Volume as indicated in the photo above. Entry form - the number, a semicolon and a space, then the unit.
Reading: 5; mL
